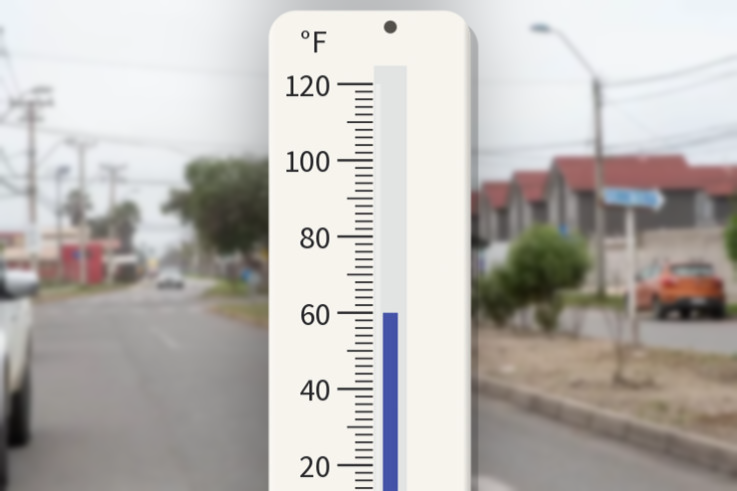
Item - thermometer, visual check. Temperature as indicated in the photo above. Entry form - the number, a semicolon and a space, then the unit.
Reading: 60; °F
